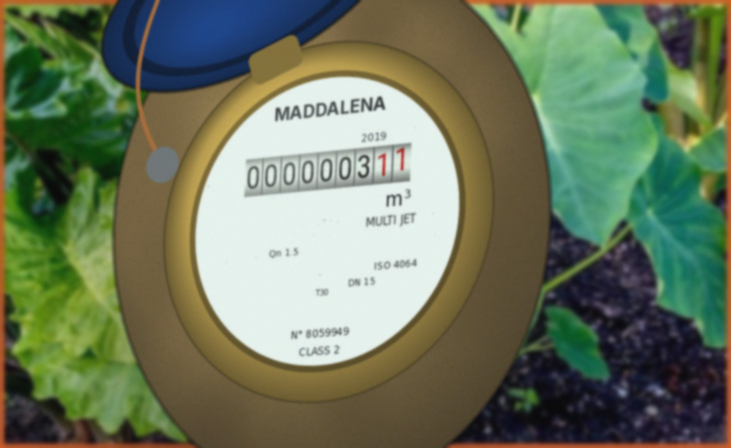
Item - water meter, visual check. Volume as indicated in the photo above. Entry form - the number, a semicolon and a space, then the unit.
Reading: 3.11; m³
